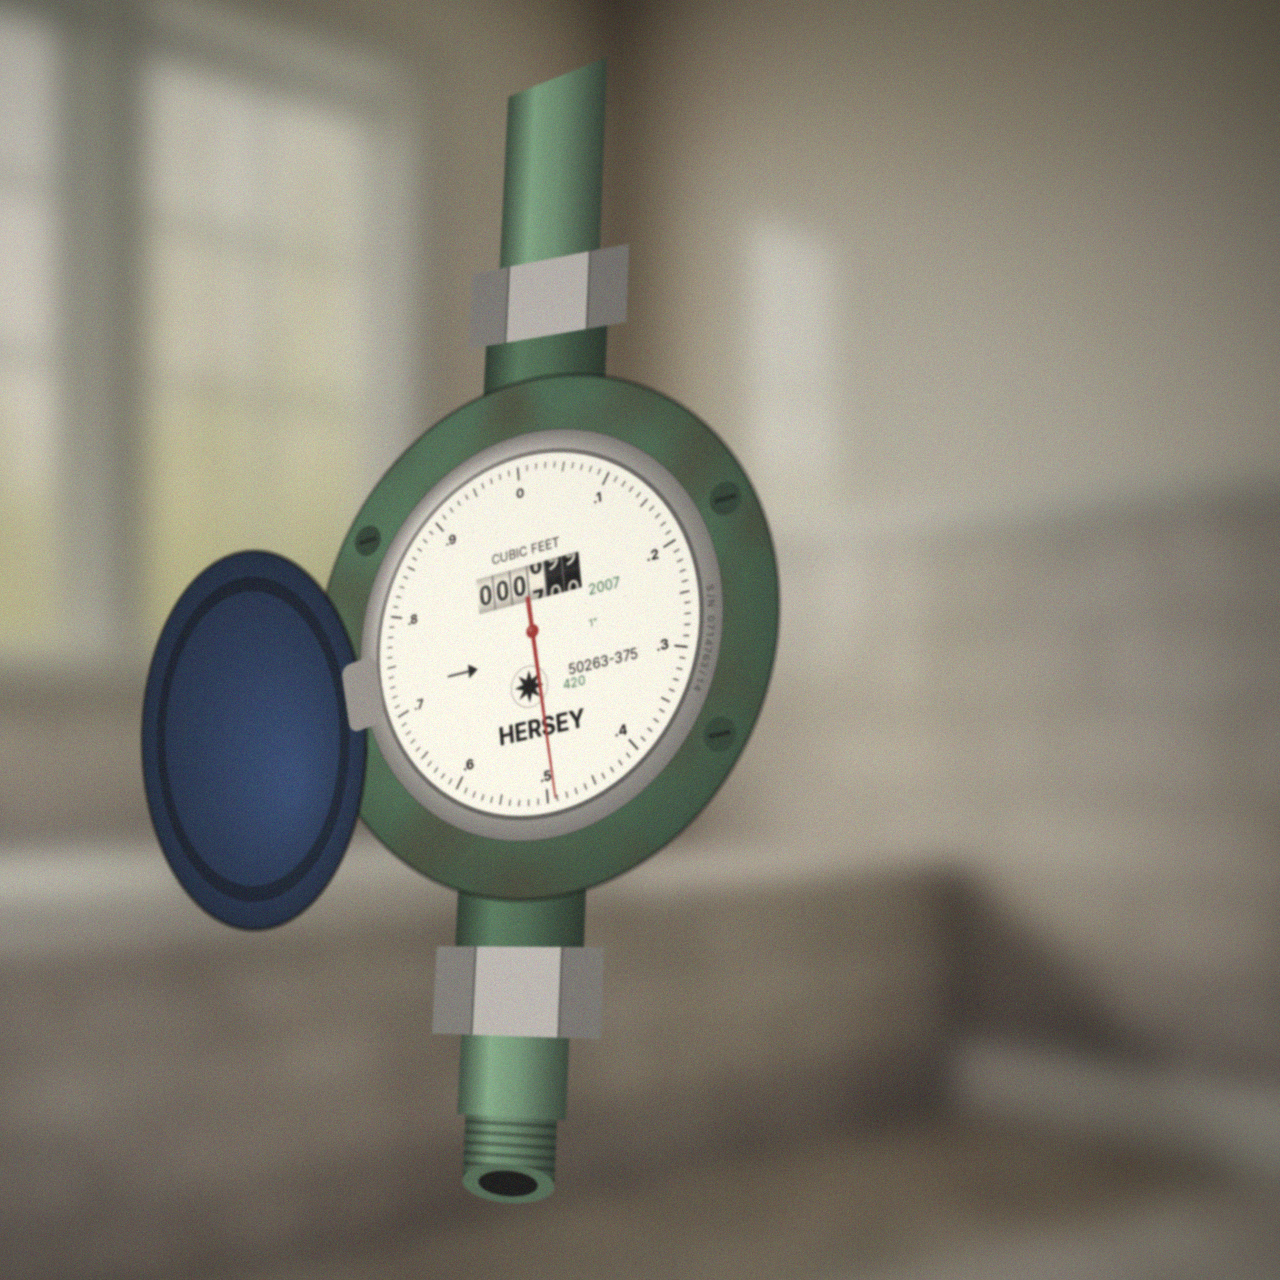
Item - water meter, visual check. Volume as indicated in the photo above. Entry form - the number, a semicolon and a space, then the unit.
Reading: 699.49; ft³
